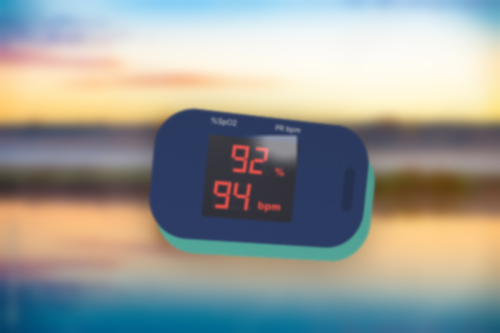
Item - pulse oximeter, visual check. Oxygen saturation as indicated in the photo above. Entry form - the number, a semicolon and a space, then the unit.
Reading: 92; %
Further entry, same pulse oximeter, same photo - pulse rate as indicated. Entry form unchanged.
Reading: 94; bpm
